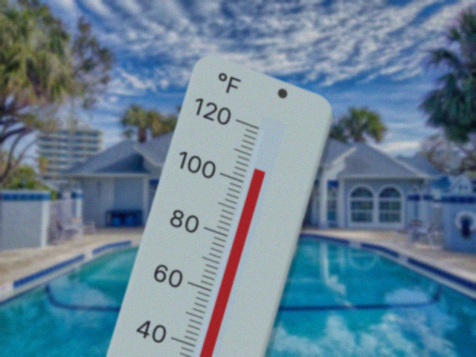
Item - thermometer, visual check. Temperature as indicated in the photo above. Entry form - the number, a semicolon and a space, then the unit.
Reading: 106; °F
